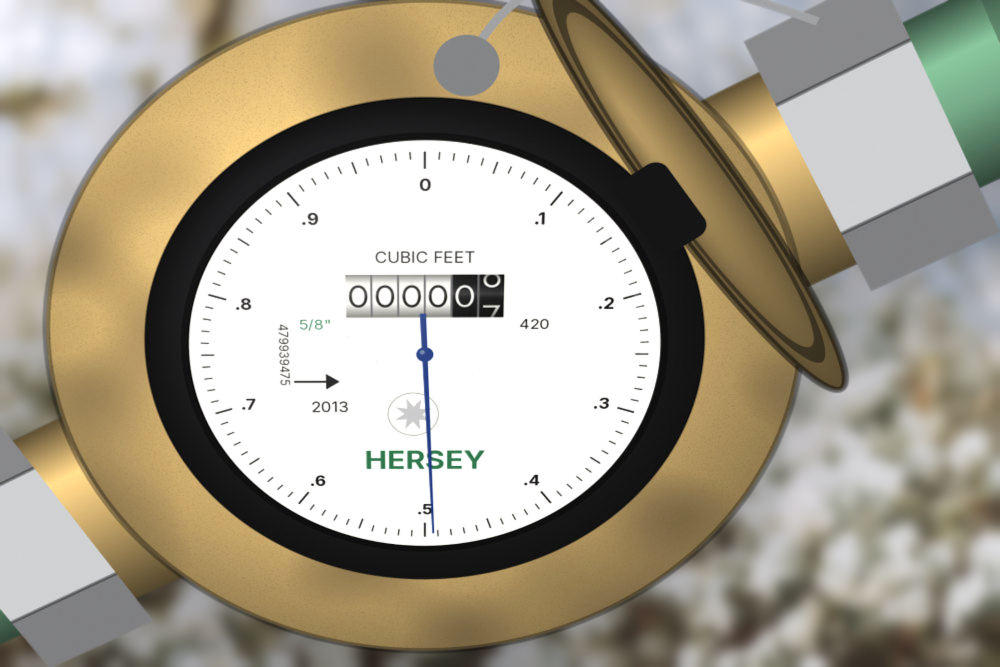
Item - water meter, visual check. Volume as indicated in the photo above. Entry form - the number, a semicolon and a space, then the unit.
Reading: 6.49; ft³
